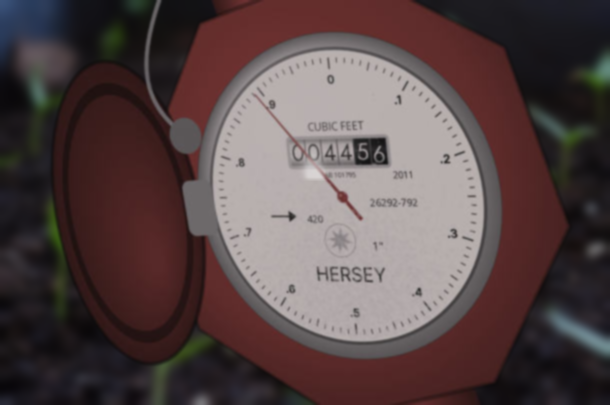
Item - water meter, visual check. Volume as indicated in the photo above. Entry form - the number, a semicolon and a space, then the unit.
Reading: 4455.89; ft³
